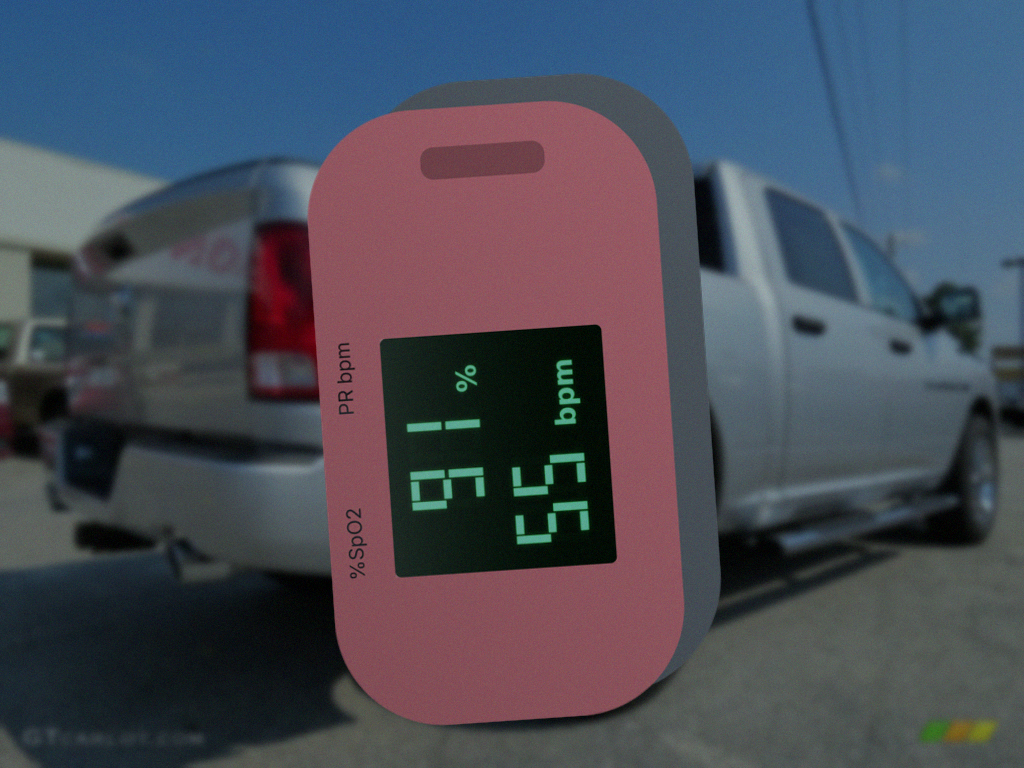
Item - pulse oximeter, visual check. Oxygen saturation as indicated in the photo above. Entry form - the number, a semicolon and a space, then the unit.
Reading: 91; %
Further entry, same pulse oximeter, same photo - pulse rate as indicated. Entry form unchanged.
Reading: 55; bpm
